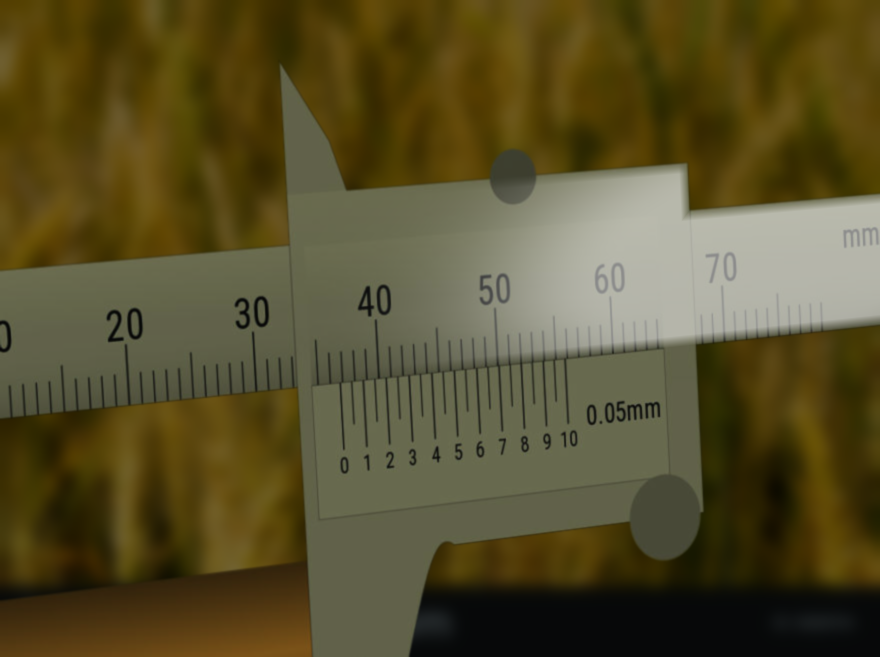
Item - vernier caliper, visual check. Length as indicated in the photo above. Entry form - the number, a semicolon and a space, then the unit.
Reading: 36.8; mm
